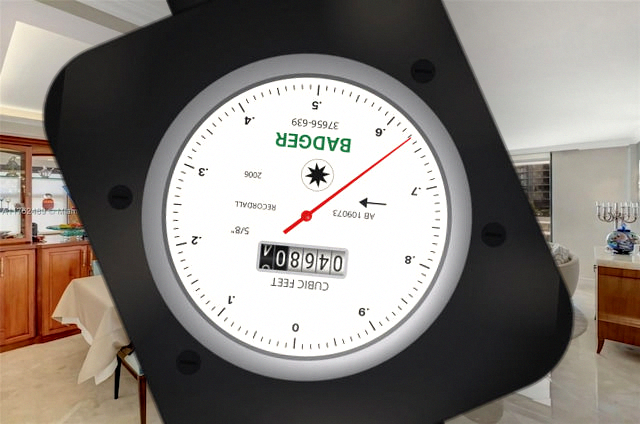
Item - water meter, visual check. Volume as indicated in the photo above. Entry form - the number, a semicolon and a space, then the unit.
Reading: 46803.63; ft³
